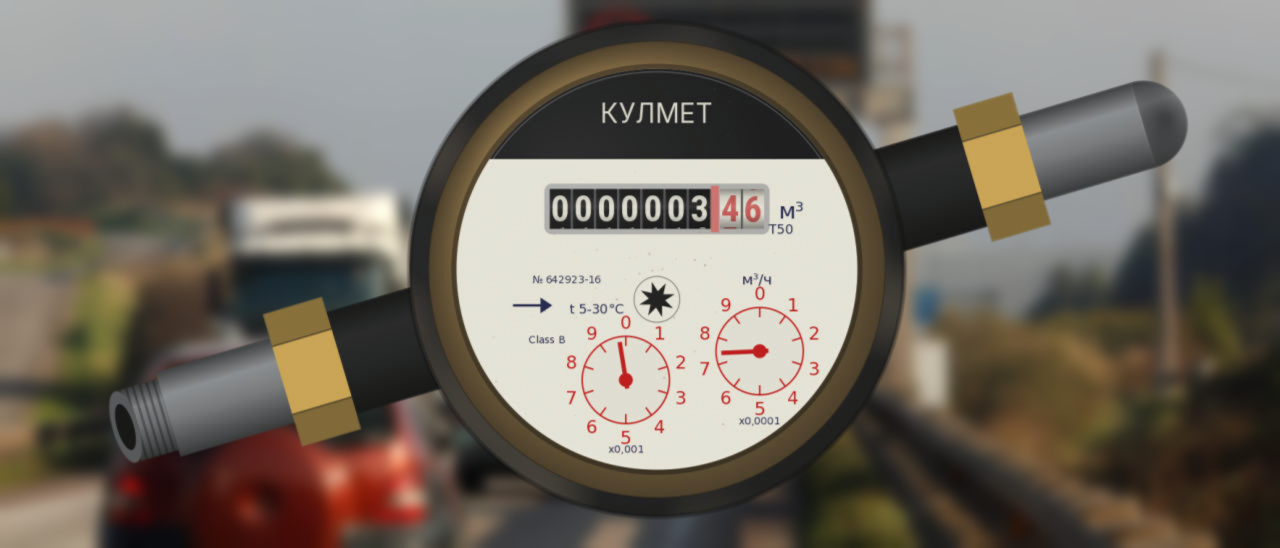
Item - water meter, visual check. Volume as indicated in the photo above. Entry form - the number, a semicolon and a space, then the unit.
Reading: 3.4597; m³
